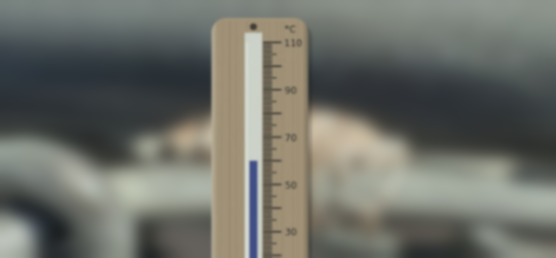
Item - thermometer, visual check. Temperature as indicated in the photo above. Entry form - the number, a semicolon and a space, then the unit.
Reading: 60; °C
